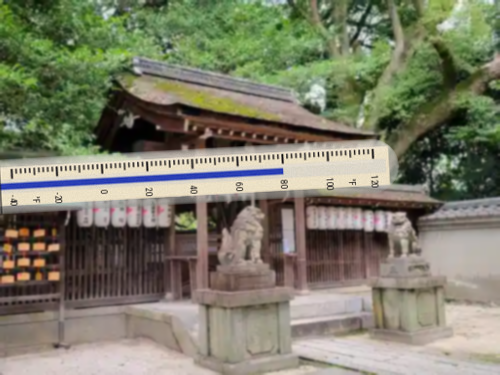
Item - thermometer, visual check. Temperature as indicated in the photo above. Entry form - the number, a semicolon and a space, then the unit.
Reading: 80; °F
